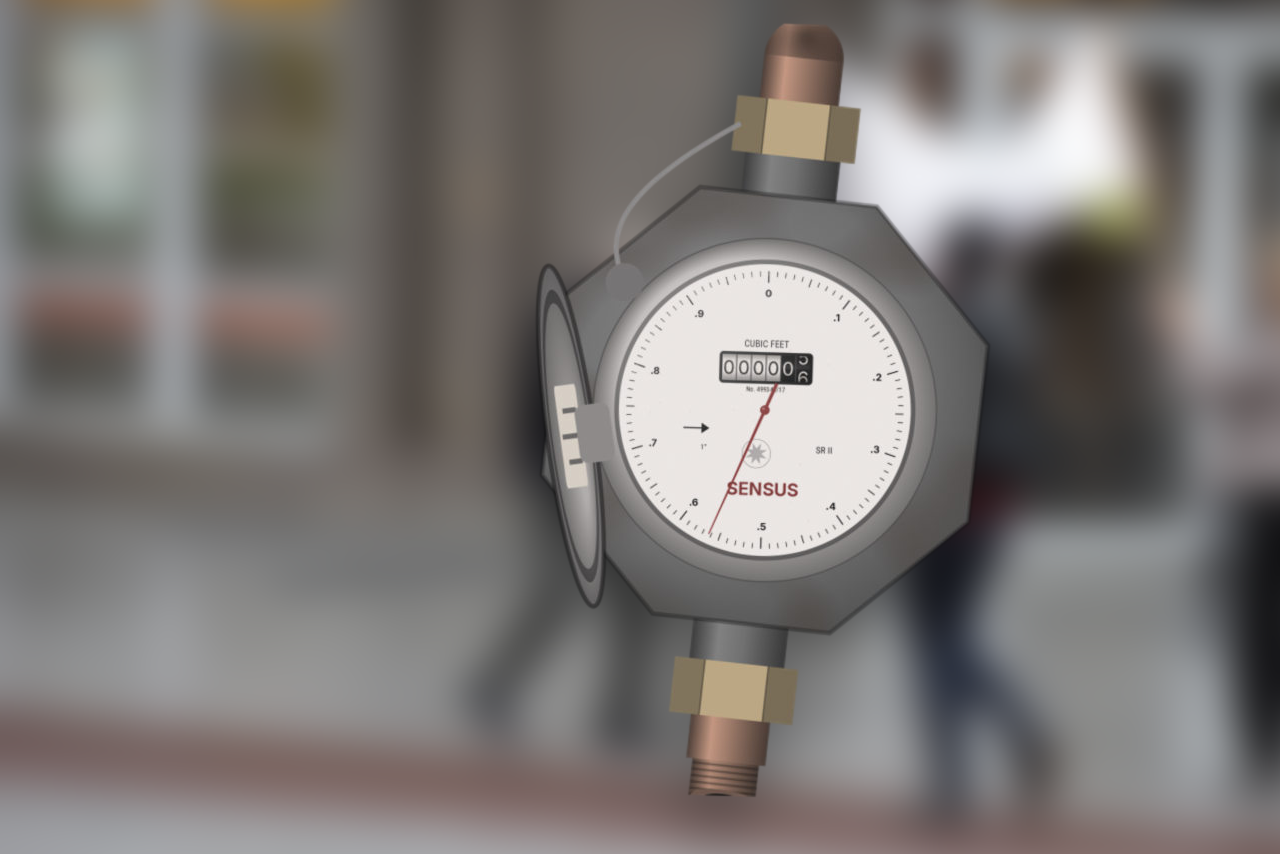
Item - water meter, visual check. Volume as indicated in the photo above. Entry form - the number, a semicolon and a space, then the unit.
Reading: 5.56; ft³
